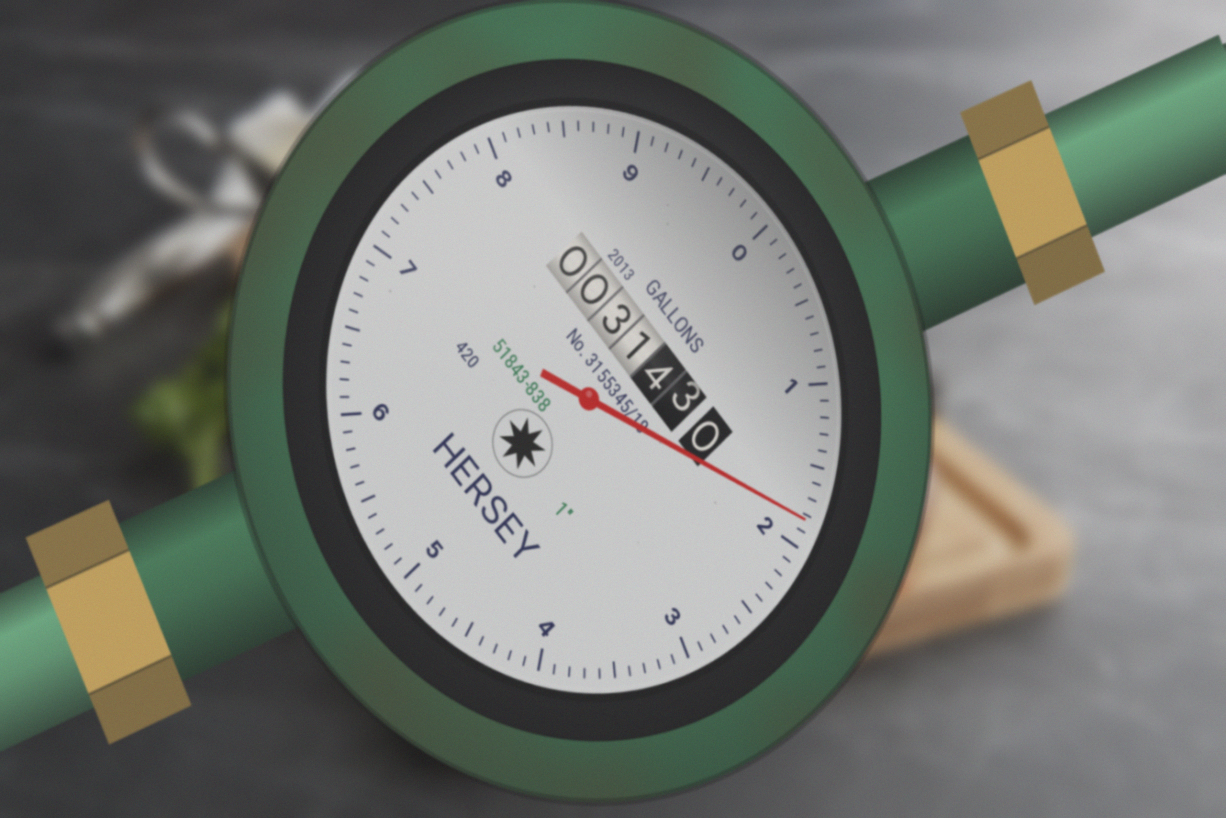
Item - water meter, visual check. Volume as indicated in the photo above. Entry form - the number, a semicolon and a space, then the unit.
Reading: 31431.8; gal
